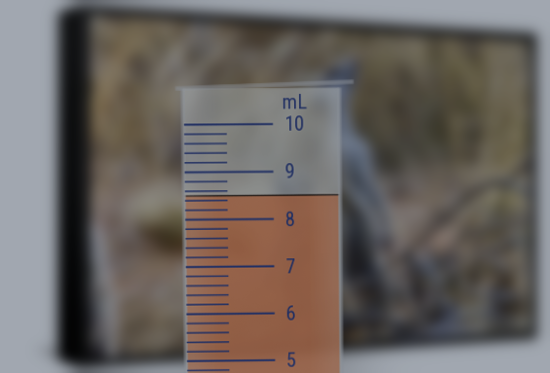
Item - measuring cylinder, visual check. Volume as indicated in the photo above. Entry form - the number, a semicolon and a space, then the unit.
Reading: 8.5; mL
